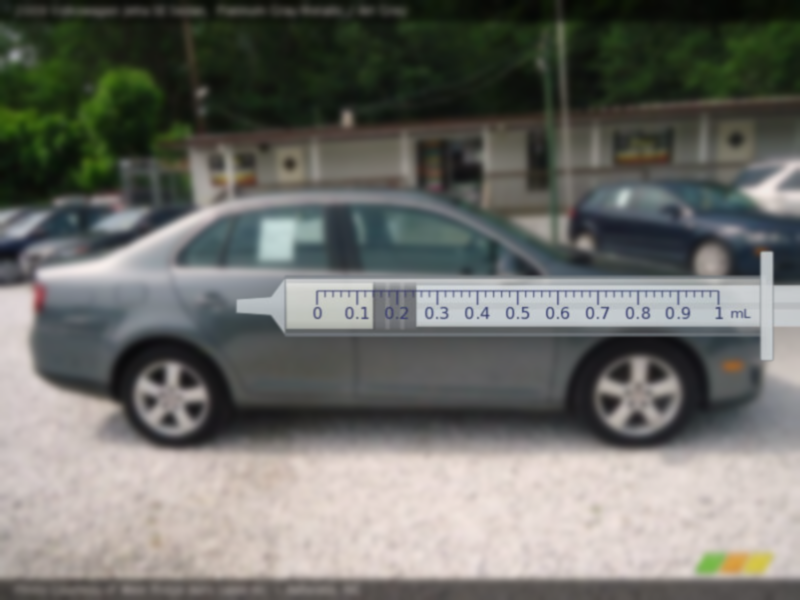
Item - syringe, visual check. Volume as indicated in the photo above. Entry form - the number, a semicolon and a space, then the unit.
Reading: 0.14; mL
